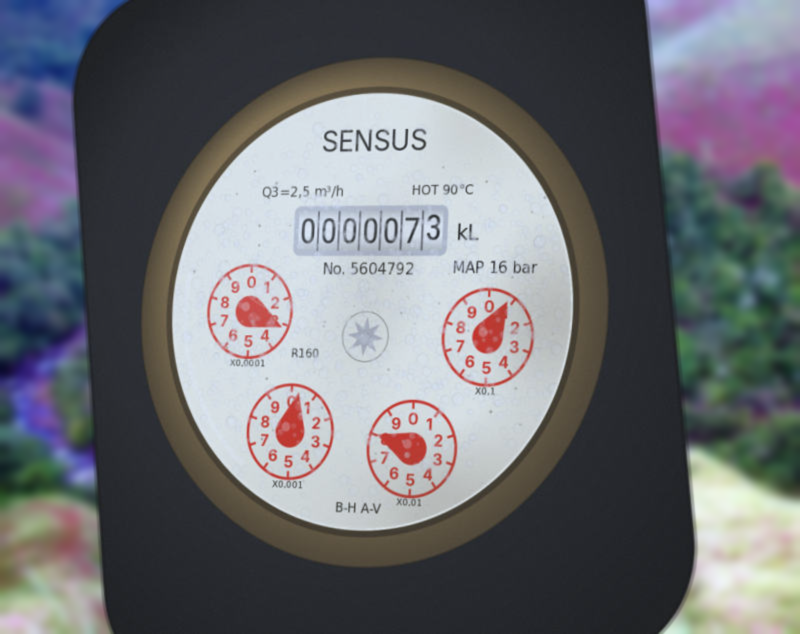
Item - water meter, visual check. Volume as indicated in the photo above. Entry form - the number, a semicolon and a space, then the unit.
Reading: 73.0803; kL
